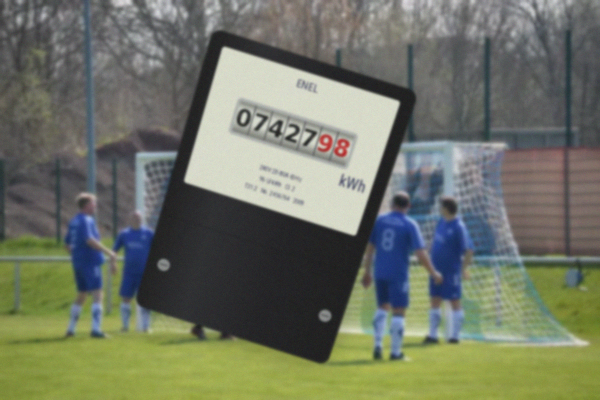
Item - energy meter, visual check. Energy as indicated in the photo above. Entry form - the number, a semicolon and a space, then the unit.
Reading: 7427.98; kWh
